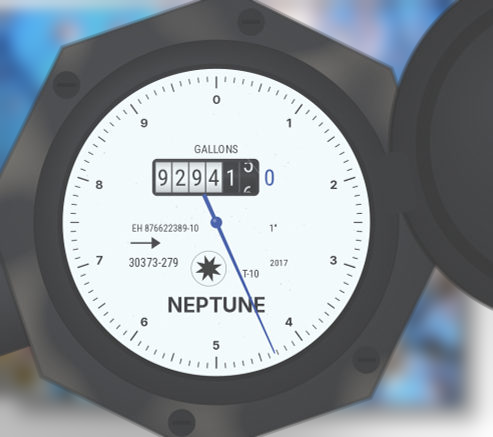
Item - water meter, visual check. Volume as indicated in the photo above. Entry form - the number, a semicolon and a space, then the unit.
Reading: 9294154.3; gal
